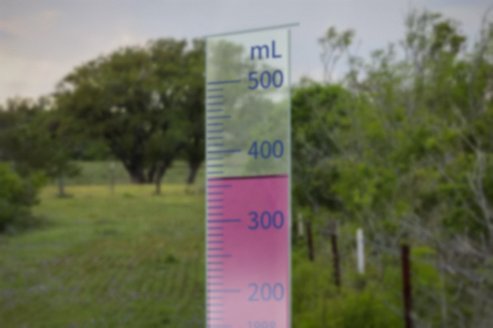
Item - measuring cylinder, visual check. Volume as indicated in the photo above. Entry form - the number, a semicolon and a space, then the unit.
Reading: 360; mL
